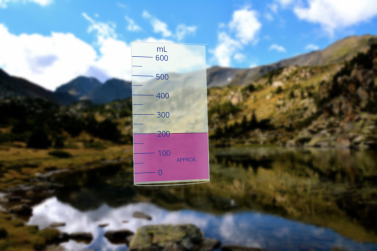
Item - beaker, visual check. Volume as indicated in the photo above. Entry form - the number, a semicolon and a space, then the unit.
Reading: 200; mL
